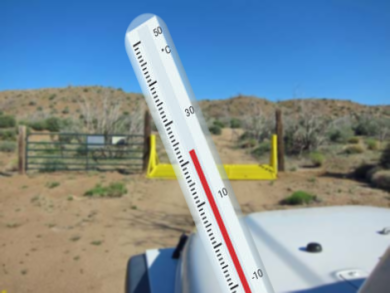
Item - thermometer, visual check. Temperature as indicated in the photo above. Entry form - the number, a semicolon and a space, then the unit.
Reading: 22; °C
